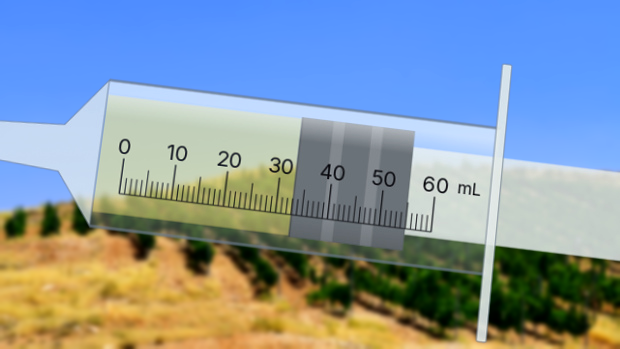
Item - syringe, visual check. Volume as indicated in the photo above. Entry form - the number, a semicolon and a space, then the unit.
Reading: 33; mL
